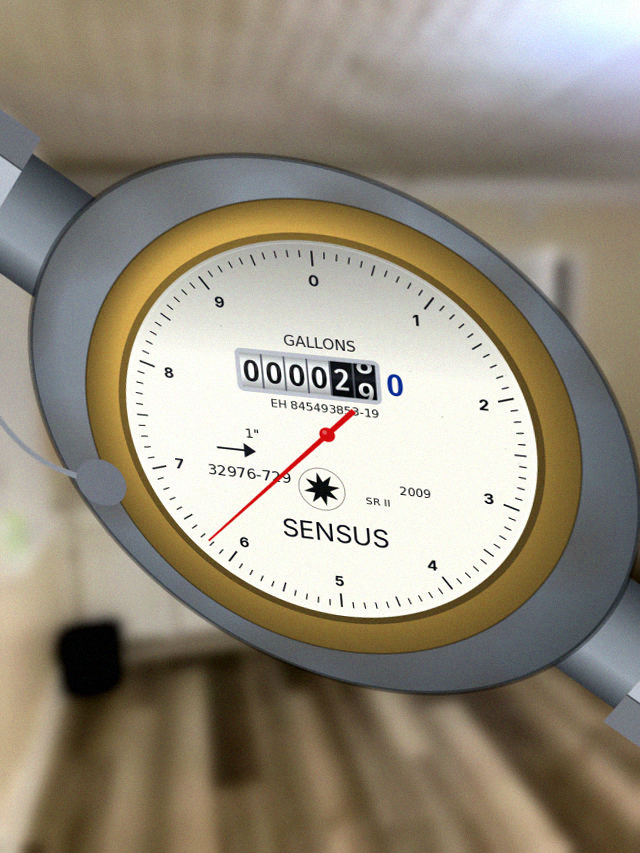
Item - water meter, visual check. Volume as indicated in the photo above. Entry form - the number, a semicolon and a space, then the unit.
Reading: 286.2; gal
